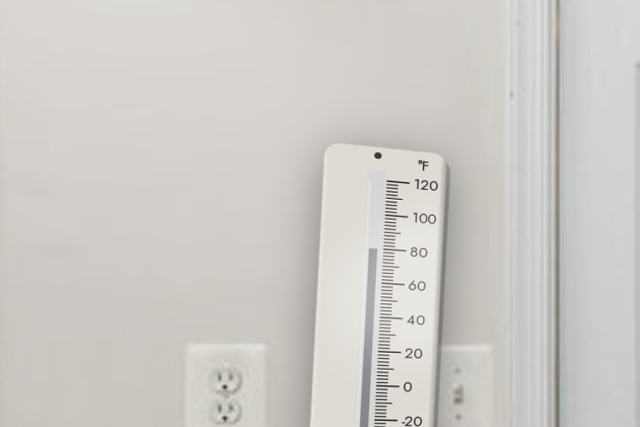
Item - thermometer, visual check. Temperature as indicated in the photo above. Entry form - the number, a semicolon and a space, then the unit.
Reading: 80; °F
